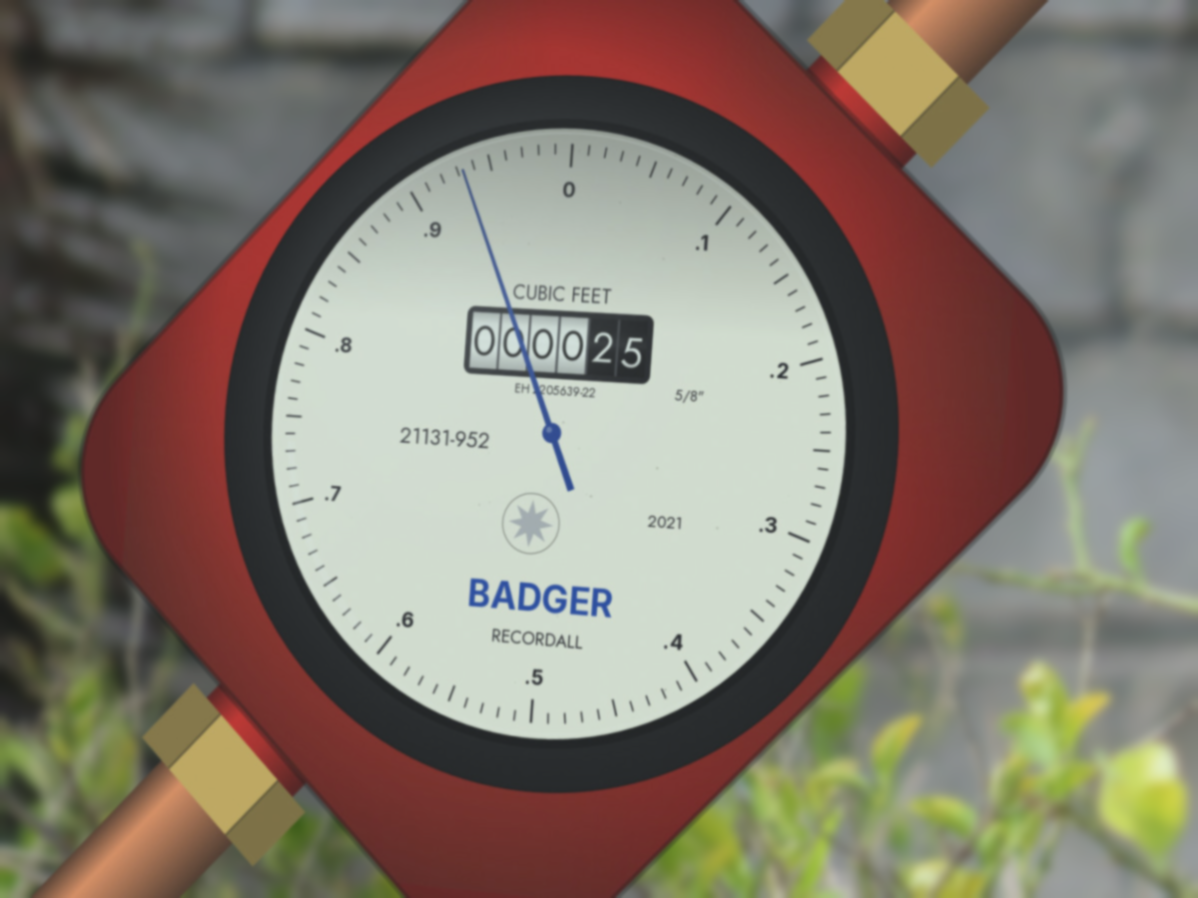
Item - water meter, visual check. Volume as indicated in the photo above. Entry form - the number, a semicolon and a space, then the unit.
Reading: 24.93; ft³
